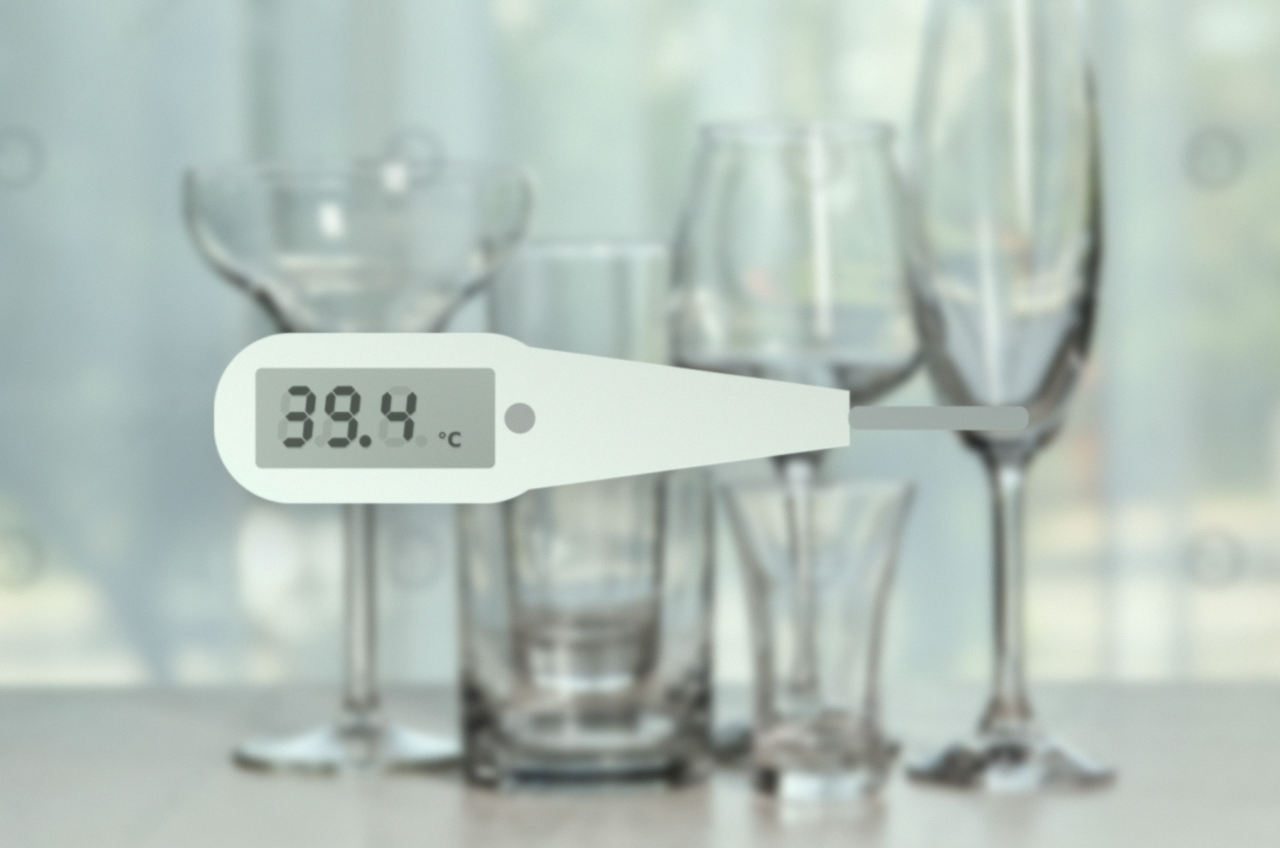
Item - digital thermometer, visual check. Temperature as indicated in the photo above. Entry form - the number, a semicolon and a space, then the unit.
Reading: 39.4; °C
